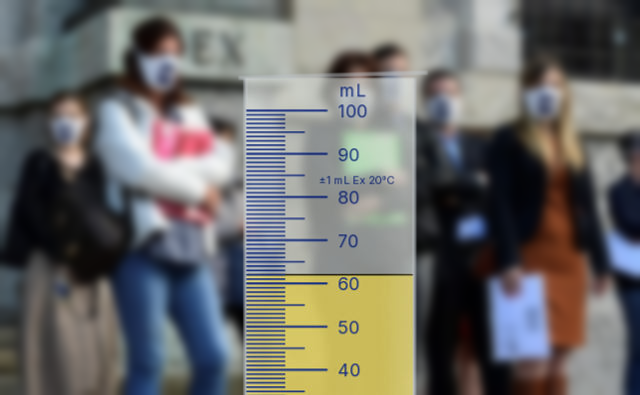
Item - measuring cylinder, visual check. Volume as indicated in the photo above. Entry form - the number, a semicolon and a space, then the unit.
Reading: 62; mL
